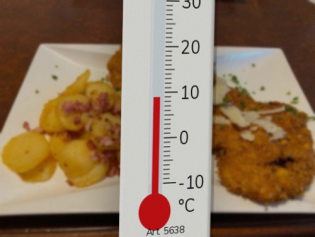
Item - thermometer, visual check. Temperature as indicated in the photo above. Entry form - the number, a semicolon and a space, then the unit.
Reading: 9; °C
